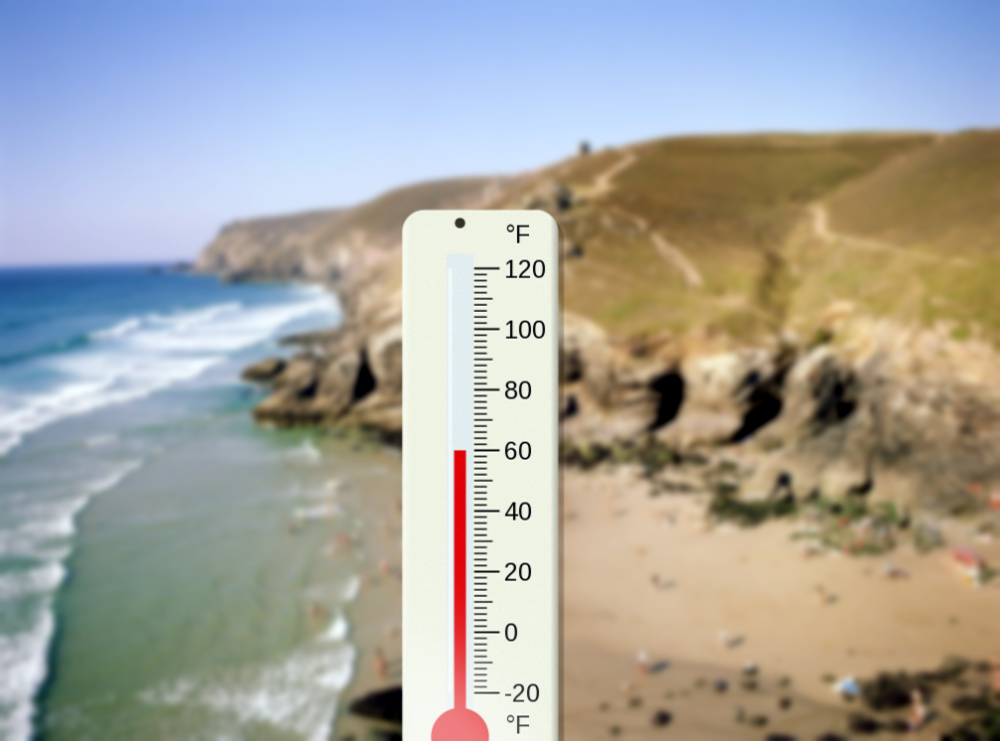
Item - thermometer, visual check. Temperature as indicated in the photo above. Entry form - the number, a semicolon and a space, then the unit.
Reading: 60; °F
